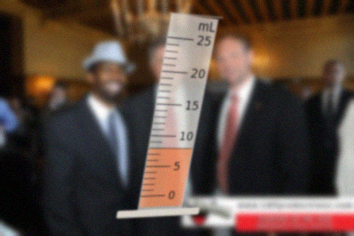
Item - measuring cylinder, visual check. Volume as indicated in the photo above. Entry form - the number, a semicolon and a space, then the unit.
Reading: 8; mL
